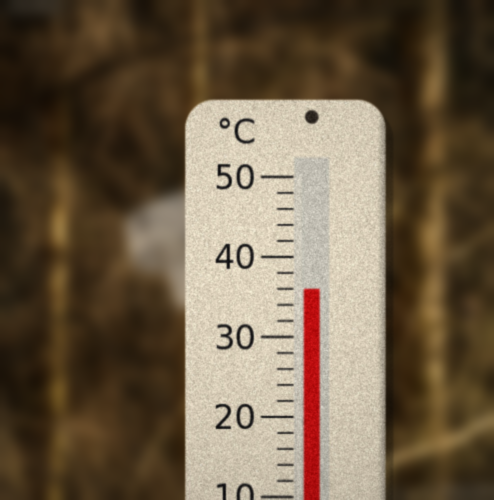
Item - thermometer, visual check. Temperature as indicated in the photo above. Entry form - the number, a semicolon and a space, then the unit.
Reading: 36; °C
